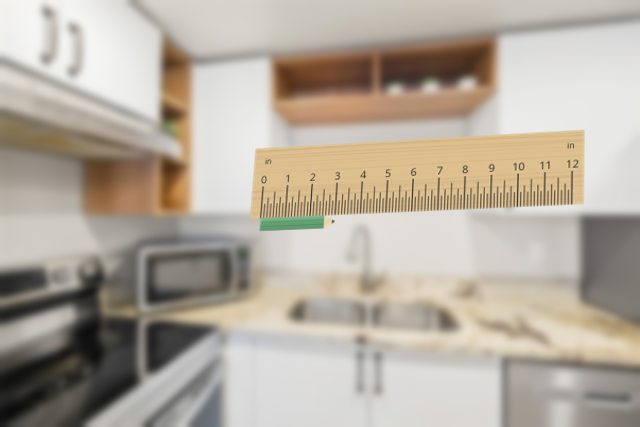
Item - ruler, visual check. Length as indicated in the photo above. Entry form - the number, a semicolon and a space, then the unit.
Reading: 3; in
